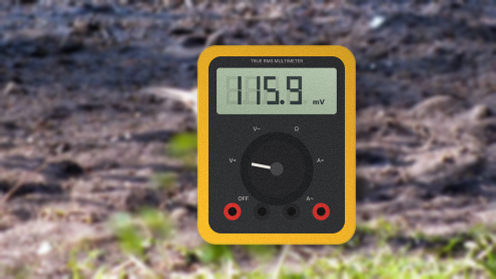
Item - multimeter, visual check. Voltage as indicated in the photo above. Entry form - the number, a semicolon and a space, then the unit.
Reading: 115.9; mV
